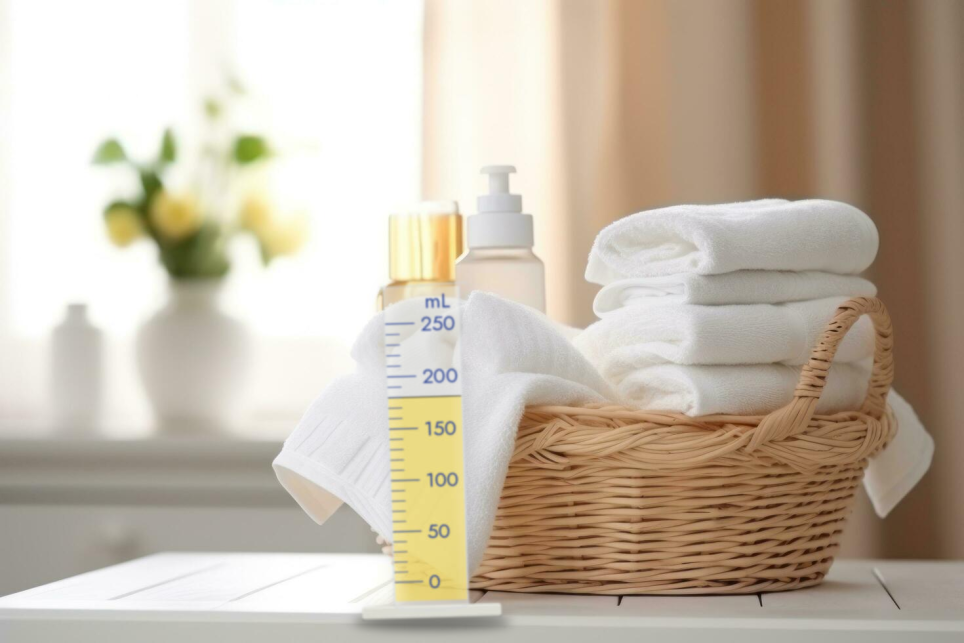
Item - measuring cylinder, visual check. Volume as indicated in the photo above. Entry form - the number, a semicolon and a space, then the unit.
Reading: 180; mL
